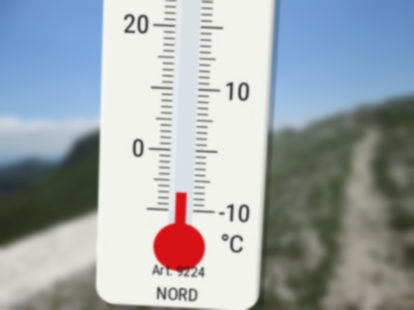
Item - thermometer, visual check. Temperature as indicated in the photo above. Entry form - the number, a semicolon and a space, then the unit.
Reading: -7; °C
